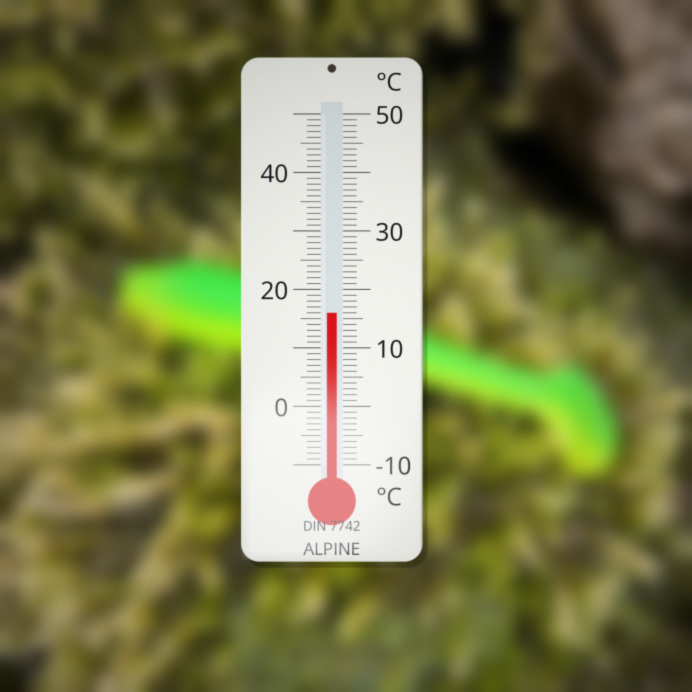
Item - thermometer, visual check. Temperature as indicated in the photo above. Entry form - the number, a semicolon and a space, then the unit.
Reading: 16; °C
